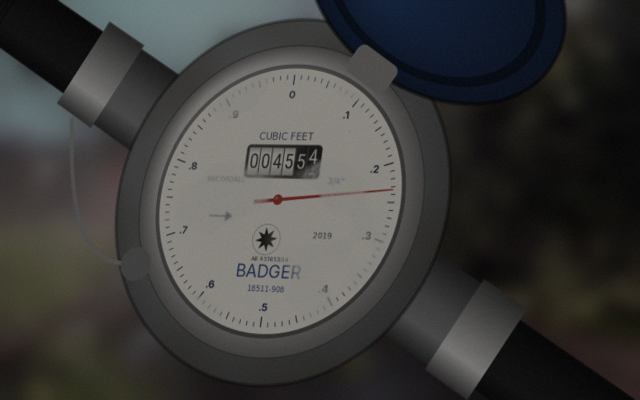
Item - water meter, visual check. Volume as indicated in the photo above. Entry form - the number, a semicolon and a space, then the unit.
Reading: 4554.23; ft³
